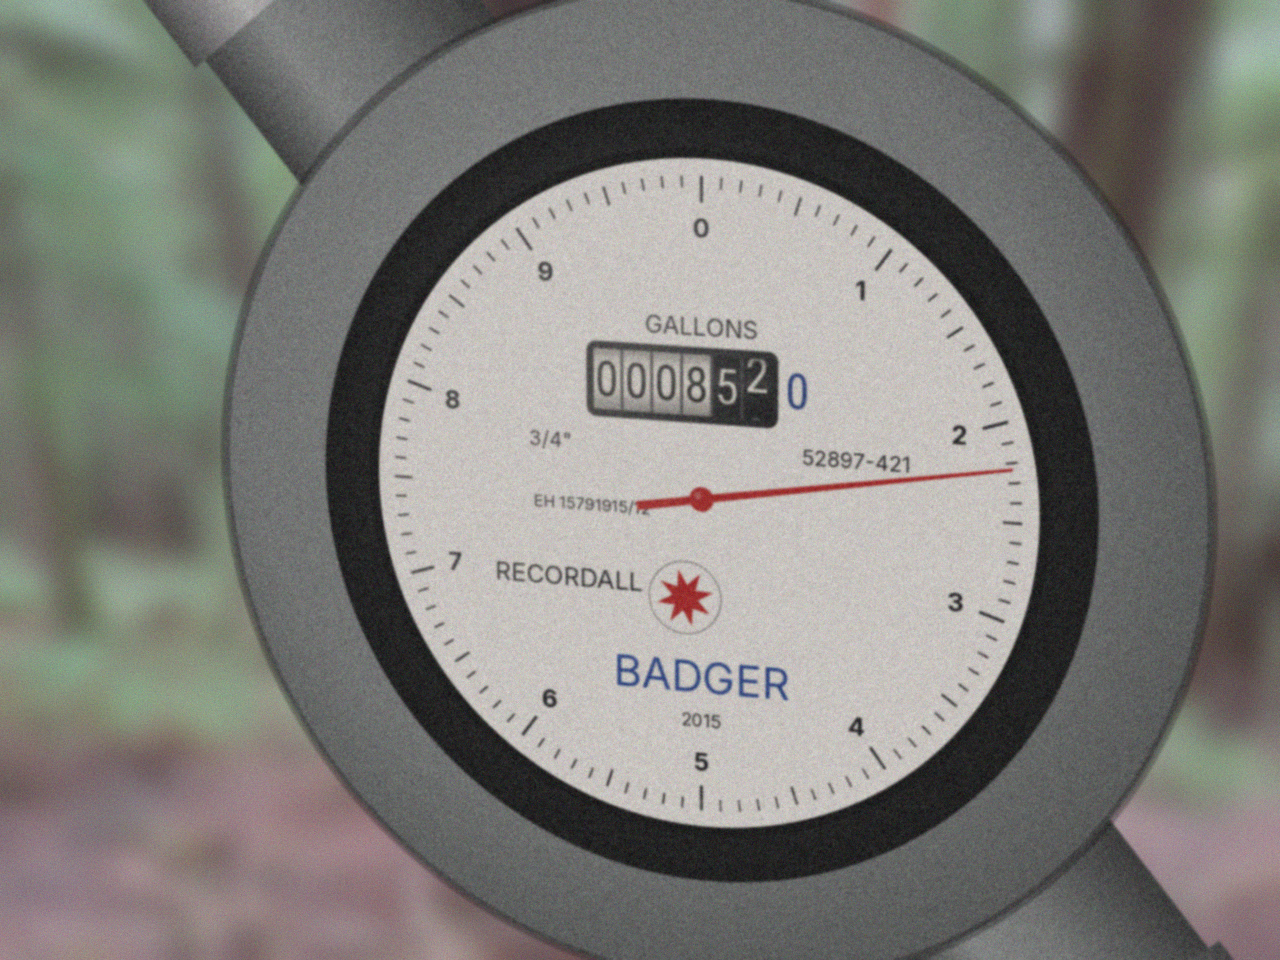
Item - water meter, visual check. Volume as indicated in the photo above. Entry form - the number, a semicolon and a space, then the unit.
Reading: 8522.2; gal
